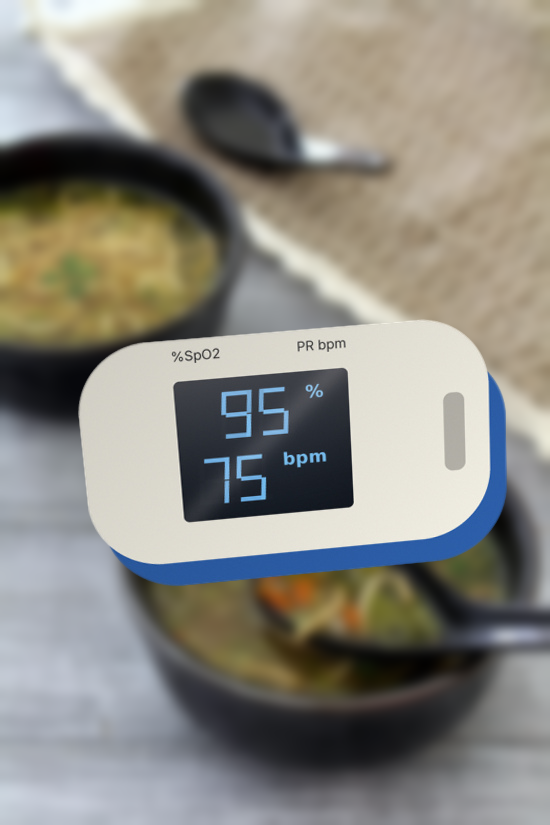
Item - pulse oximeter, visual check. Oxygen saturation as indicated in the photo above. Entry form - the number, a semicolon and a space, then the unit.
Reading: 95; %
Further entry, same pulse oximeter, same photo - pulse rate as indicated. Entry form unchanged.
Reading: 75; bpm
